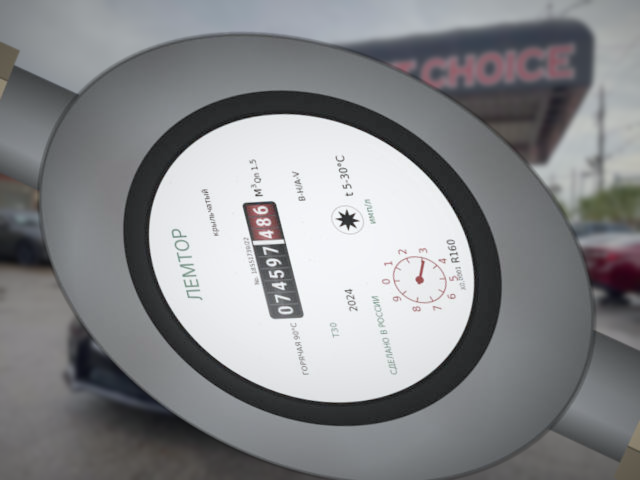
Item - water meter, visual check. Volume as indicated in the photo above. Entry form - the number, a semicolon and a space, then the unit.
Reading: 74597.4863; m³
